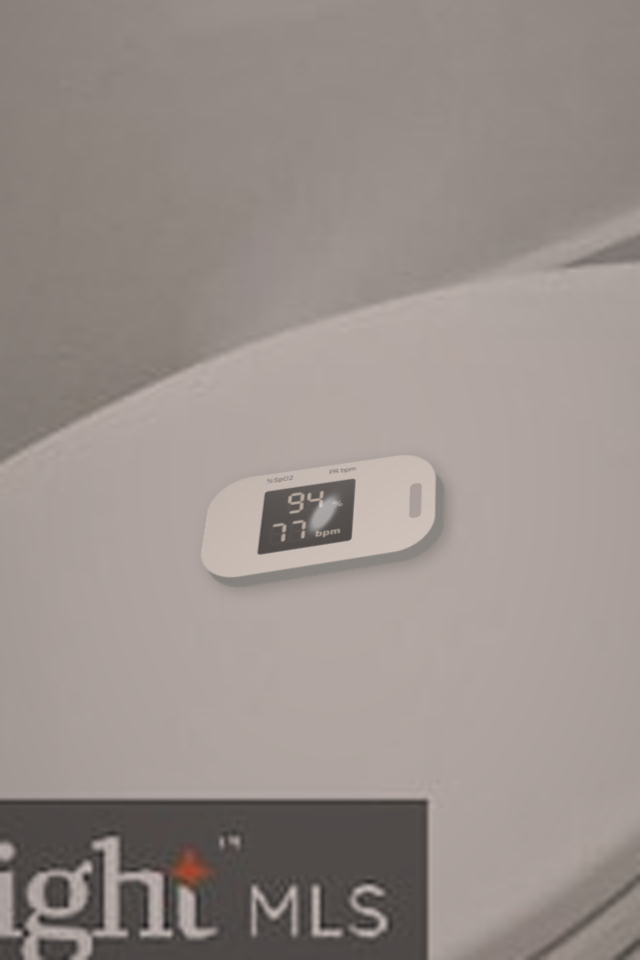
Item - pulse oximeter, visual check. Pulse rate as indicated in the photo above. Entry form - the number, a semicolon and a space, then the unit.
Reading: 77; bpm
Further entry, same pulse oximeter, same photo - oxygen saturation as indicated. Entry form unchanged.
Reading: 94; %
